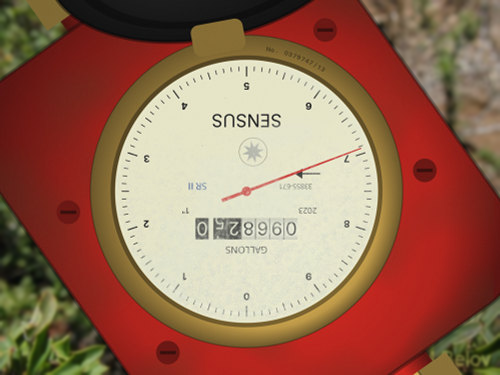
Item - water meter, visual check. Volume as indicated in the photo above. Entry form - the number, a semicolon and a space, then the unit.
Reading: 968246.9; gal
